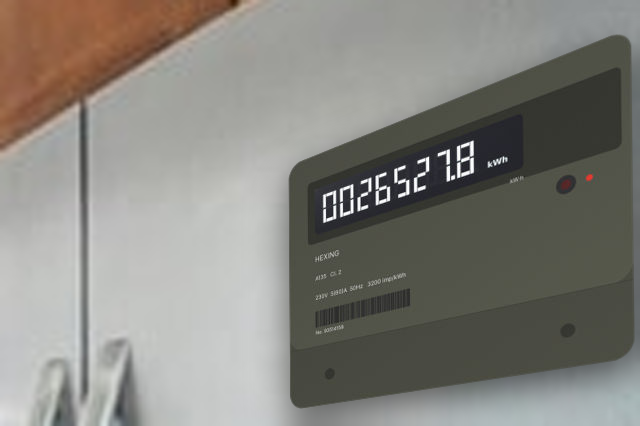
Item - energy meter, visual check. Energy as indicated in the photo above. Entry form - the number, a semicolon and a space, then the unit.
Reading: 26527.8; kWh
